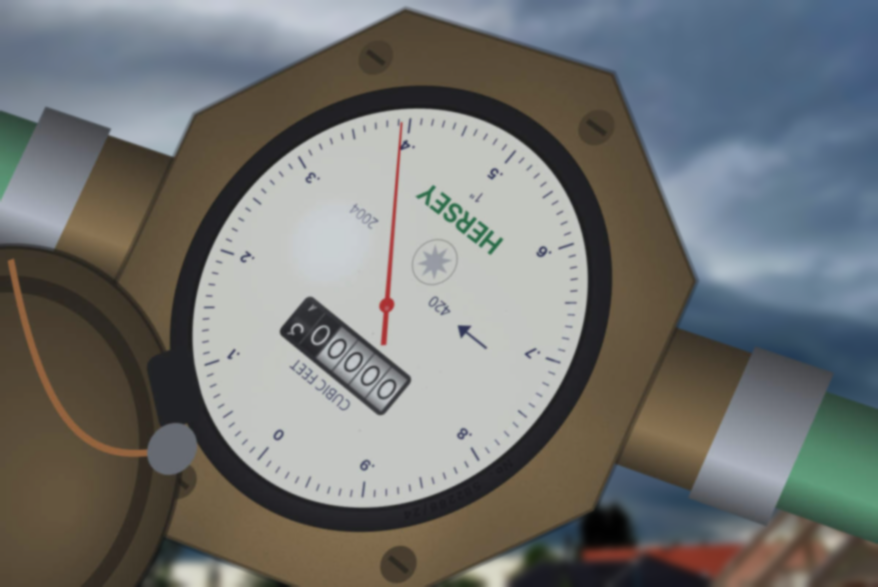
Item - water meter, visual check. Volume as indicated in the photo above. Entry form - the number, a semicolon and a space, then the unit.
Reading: 3.39; ft³
